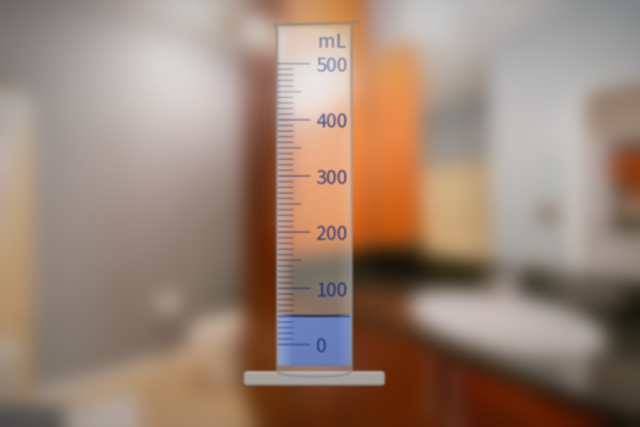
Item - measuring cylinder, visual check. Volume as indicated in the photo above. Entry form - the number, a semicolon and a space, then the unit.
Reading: 50; mL
